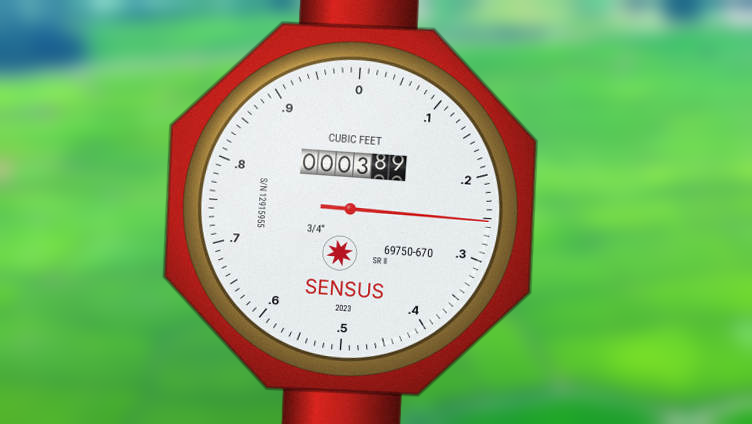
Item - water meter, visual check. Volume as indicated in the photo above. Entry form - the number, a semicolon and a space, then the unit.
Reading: 389.25; ft³
